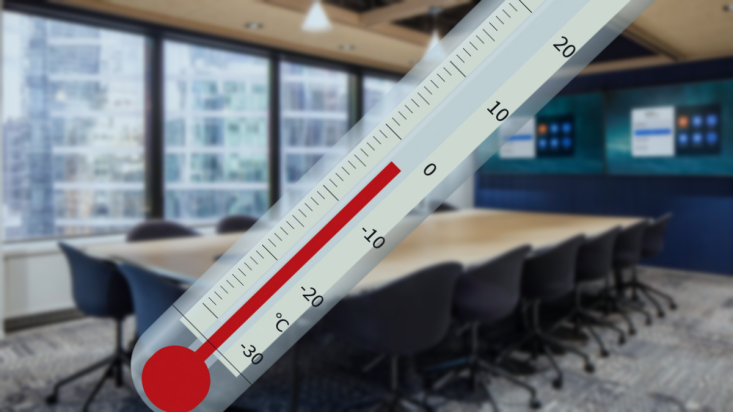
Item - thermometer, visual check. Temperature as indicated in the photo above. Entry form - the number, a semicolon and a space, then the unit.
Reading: -2.5; °C
